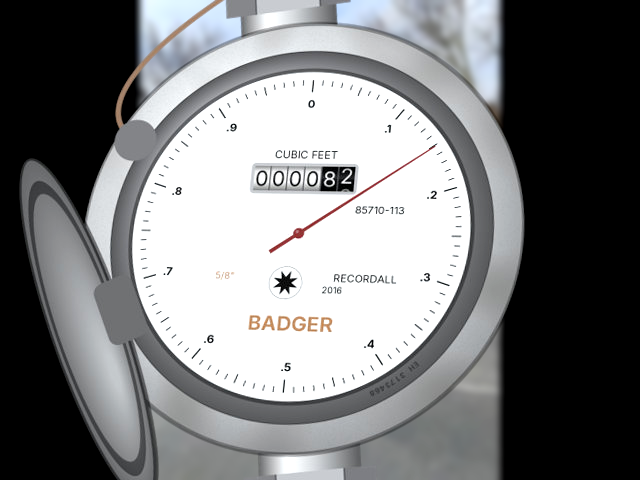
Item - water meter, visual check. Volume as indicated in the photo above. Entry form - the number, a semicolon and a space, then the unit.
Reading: 82.15; ft³
